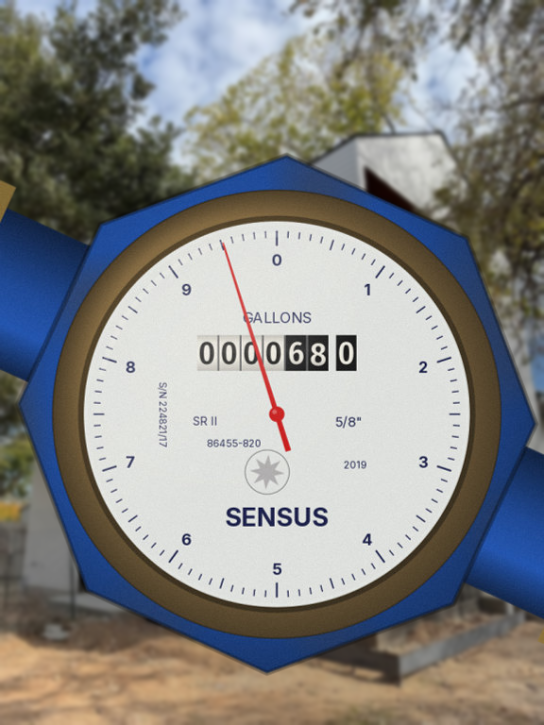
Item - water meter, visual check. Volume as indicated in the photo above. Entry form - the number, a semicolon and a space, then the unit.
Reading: 679.5; gal
